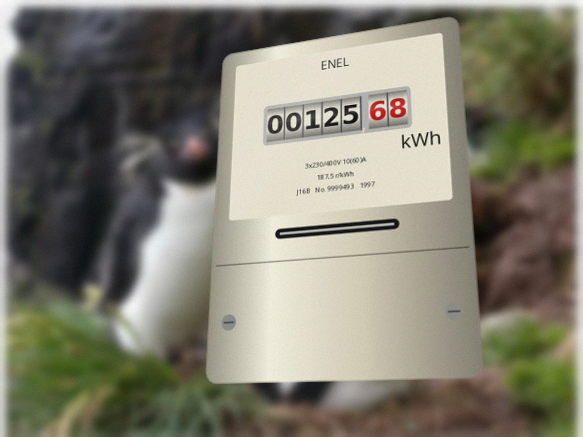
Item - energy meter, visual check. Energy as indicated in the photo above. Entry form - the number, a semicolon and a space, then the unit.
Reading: 125.68; kWh
